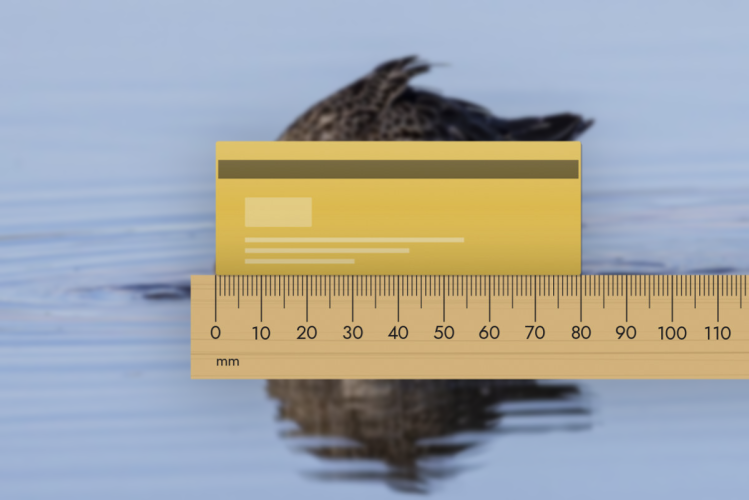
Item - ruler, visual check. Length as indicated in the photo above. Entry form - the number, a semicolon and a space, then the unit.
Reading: 80; mm
